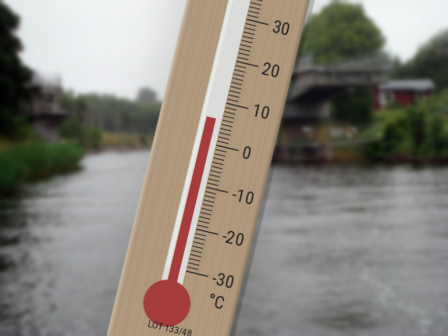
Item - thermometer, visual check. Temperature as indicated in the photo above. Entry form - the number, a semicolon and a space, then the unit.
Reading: 6; °C
